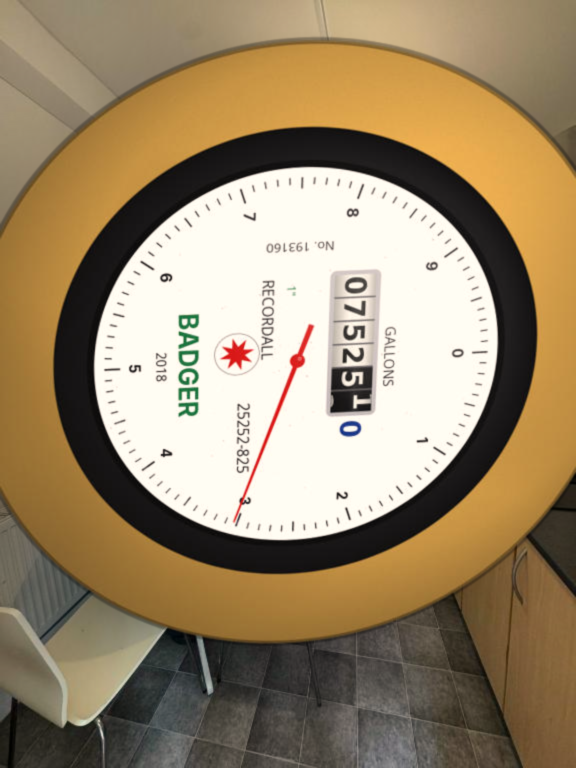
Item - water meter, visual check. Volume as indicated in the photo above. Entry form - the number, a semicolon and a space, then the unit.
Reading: 752513.0; gal
